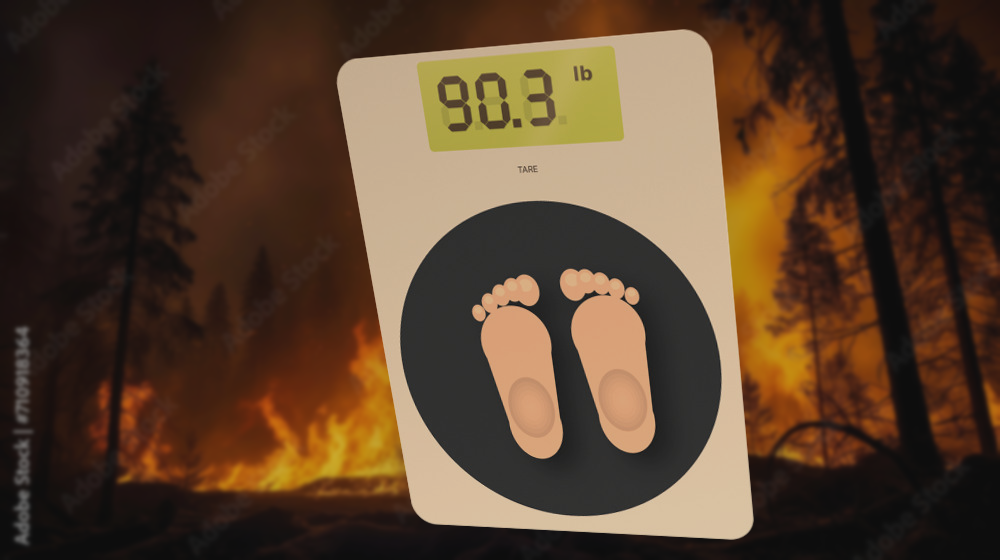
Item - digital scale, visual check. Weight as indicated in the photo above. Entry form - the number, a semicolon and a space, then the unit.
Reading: 90.3; lb
